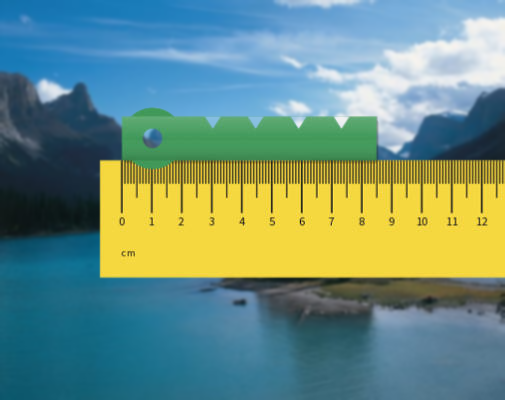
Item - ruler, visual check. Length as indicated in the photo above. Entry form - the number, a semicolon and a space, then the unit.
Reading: 8.5; cm
